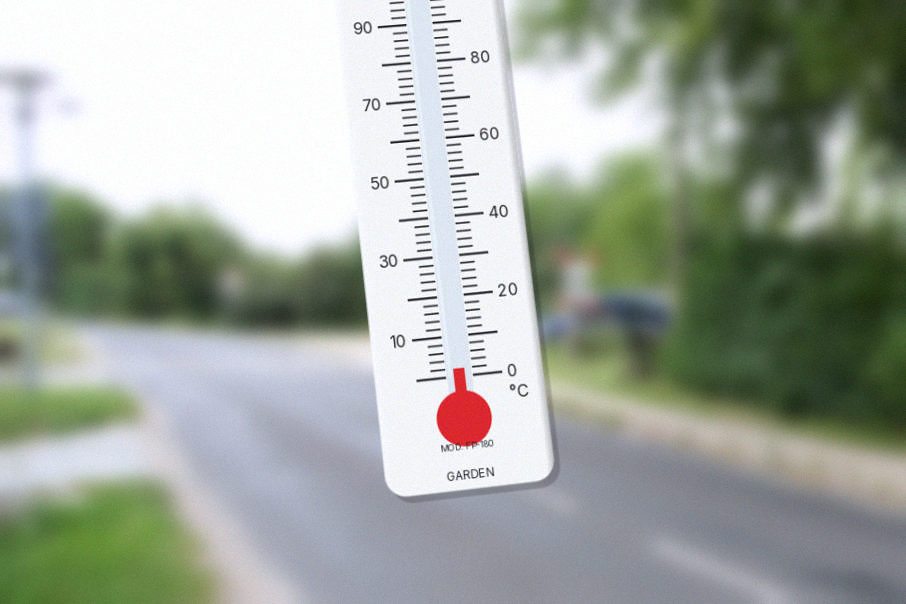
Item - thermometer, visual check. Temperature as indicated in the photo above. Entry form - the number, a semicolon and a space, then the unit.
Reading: 2; °C
